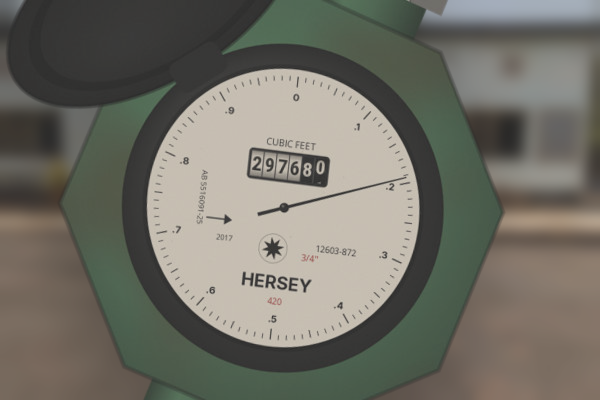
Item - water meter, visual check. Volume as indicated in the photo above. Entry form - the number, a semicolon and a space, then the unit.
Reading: 297680.19; ft³
